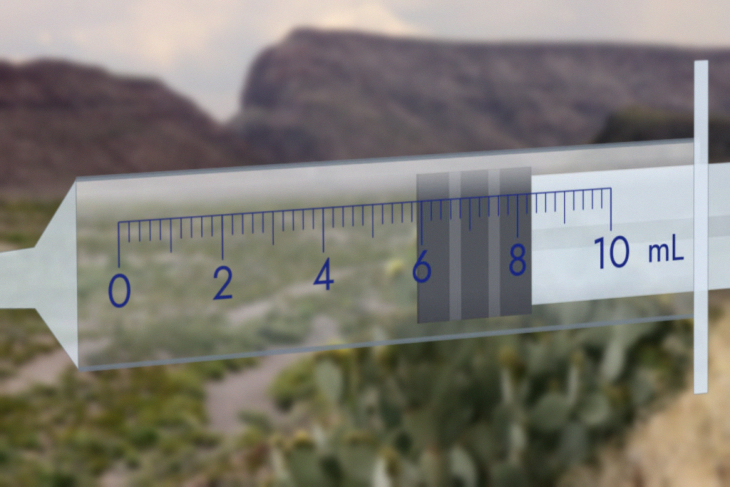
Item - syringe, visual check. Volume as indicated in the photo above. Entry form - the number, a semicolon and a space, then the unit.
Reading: 5.9; mL
